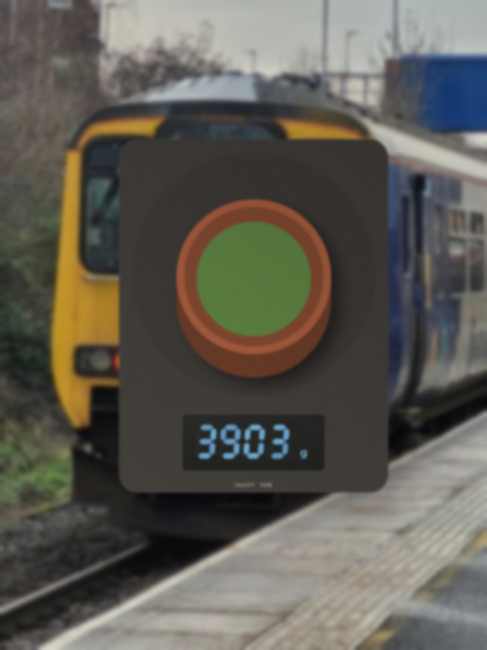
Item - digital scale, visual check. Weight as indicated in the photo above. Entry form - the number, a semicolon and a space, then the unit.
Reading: 3903; g
